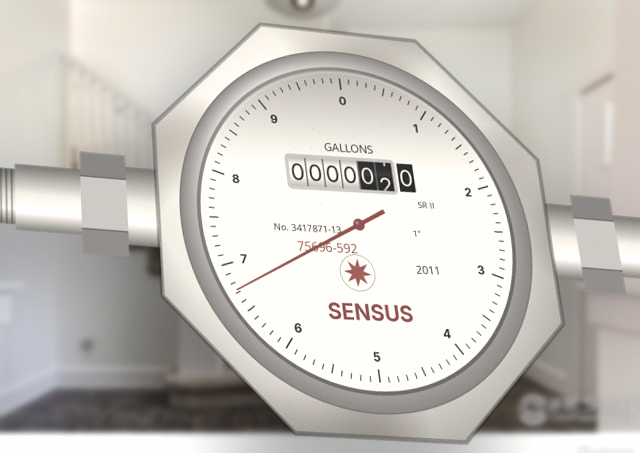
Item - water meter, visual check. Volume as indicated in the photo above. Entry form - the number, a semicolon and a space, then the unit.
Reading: 16.7; gal
